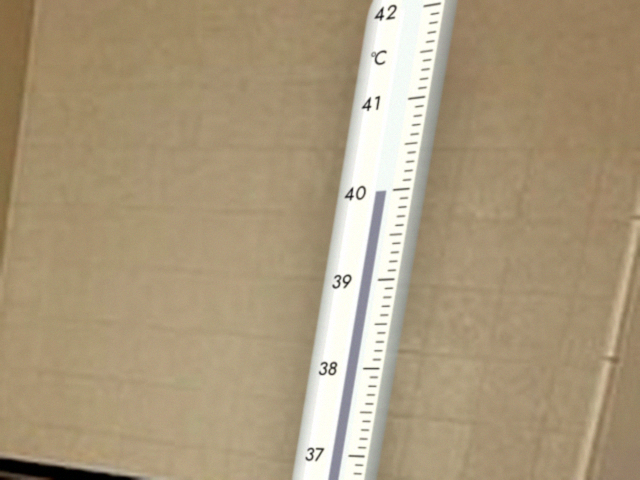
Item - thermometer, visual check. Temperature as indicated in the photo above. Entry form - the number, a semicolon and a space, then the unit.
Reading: 40; °C
